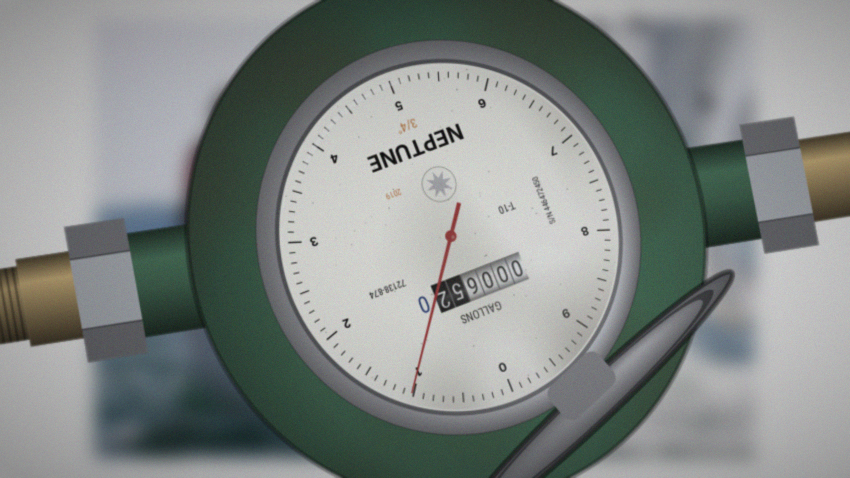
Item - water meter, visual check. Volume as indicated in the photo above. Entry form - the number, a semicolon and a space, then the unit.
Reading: 6521.0; gal
